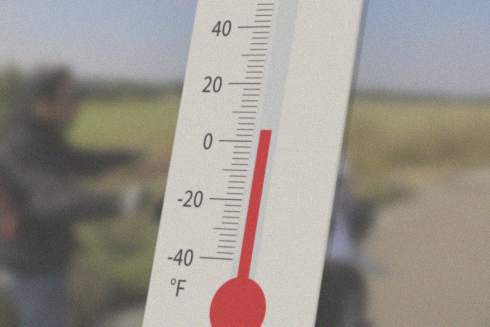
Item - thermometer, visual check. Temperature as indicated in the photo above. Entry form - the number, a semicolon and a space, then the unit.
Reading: 4; °F
